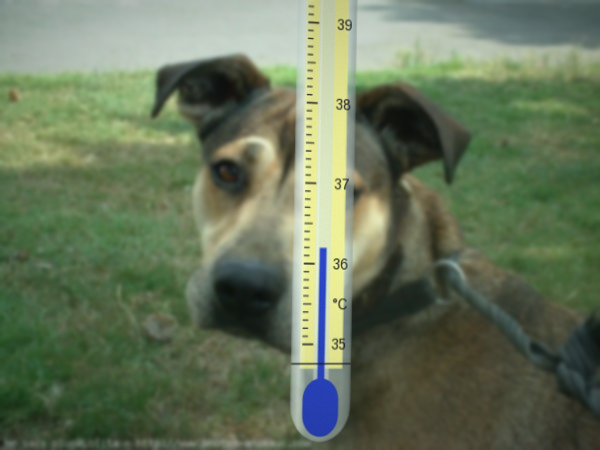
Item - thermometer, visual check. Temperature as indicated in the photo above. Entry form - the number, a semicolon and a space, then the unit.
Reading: 36.2; °C
